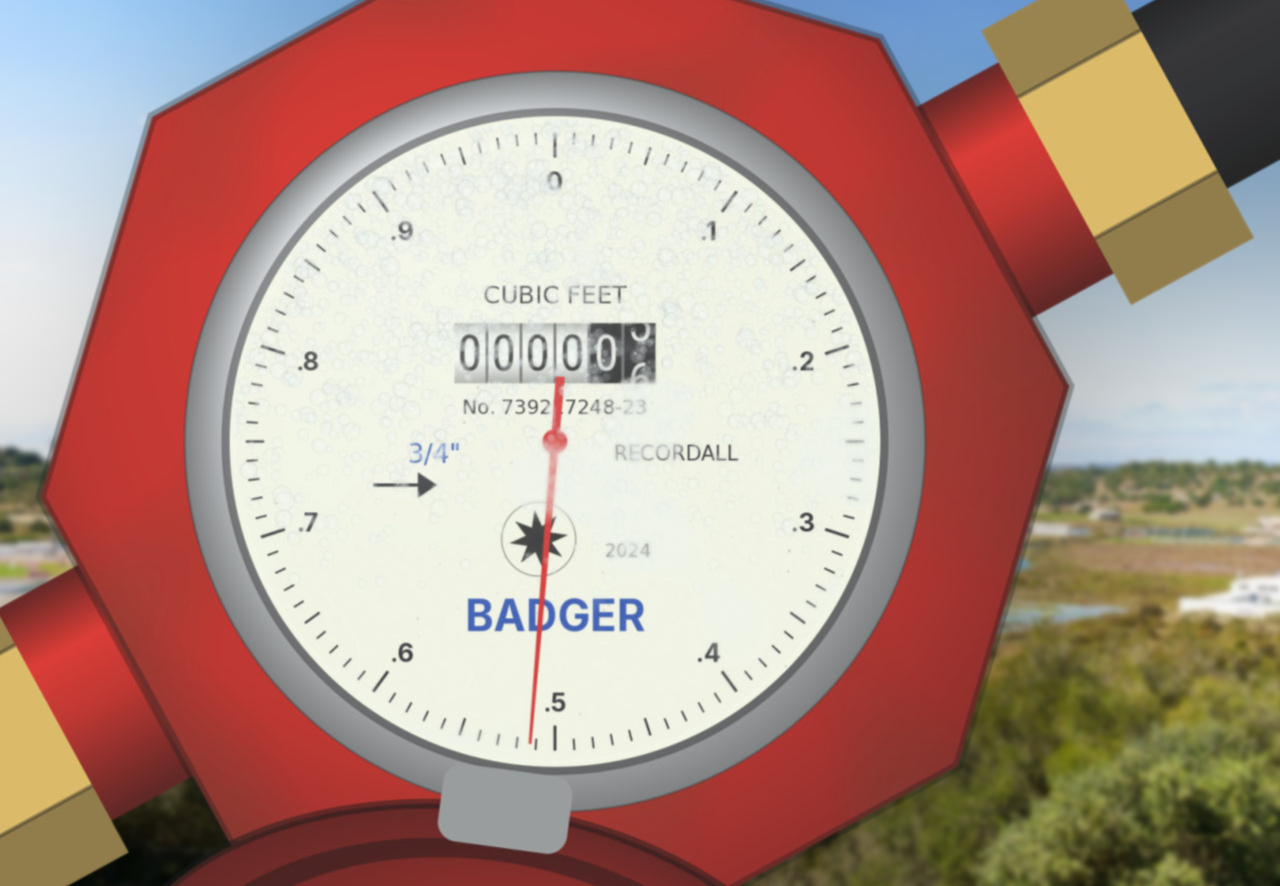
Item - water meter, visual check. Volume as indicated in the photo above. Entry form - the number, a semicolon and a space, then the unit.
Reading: 5.51; ft³
